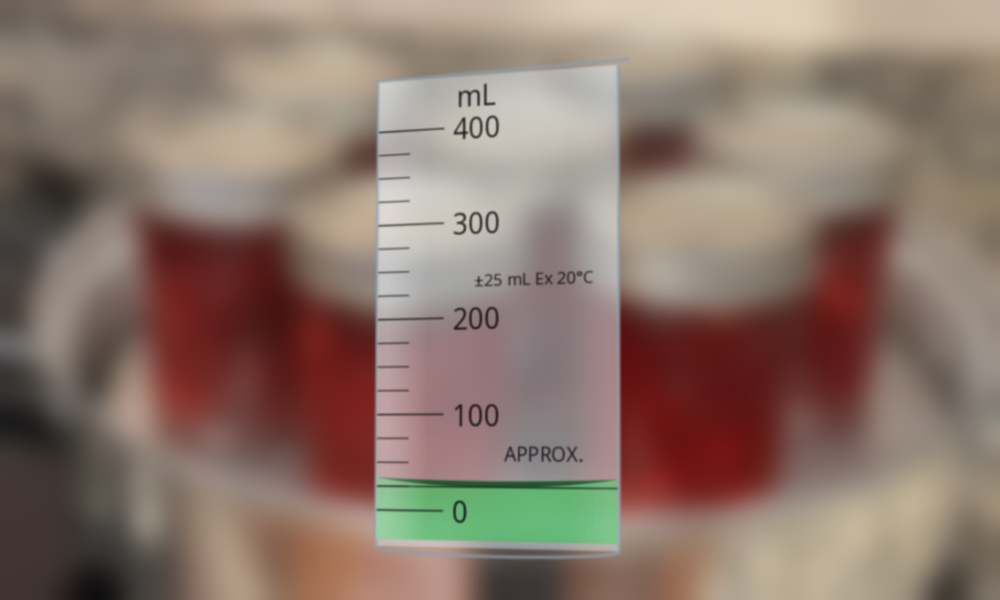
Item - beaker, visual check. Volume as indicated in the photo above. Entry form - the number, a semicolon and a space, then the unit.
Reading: 25; mL
